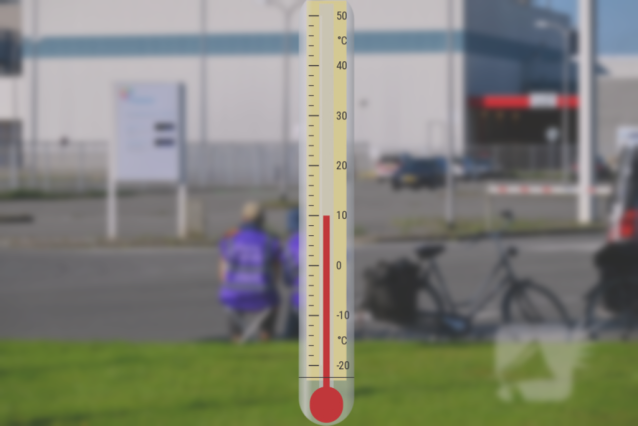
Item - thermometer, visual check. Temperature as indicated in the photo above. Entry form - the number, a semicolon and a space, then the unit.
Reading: 10; °C
